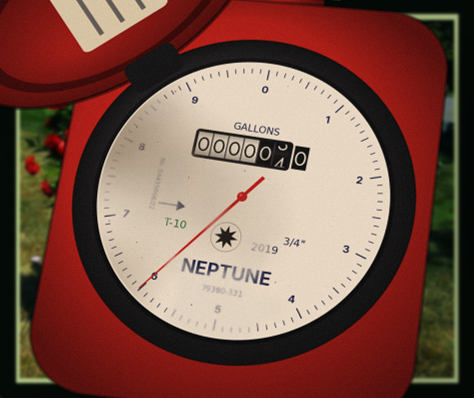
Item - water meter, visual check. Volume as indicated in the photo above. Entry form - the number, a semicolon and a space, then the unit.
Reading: 36.0; gal
